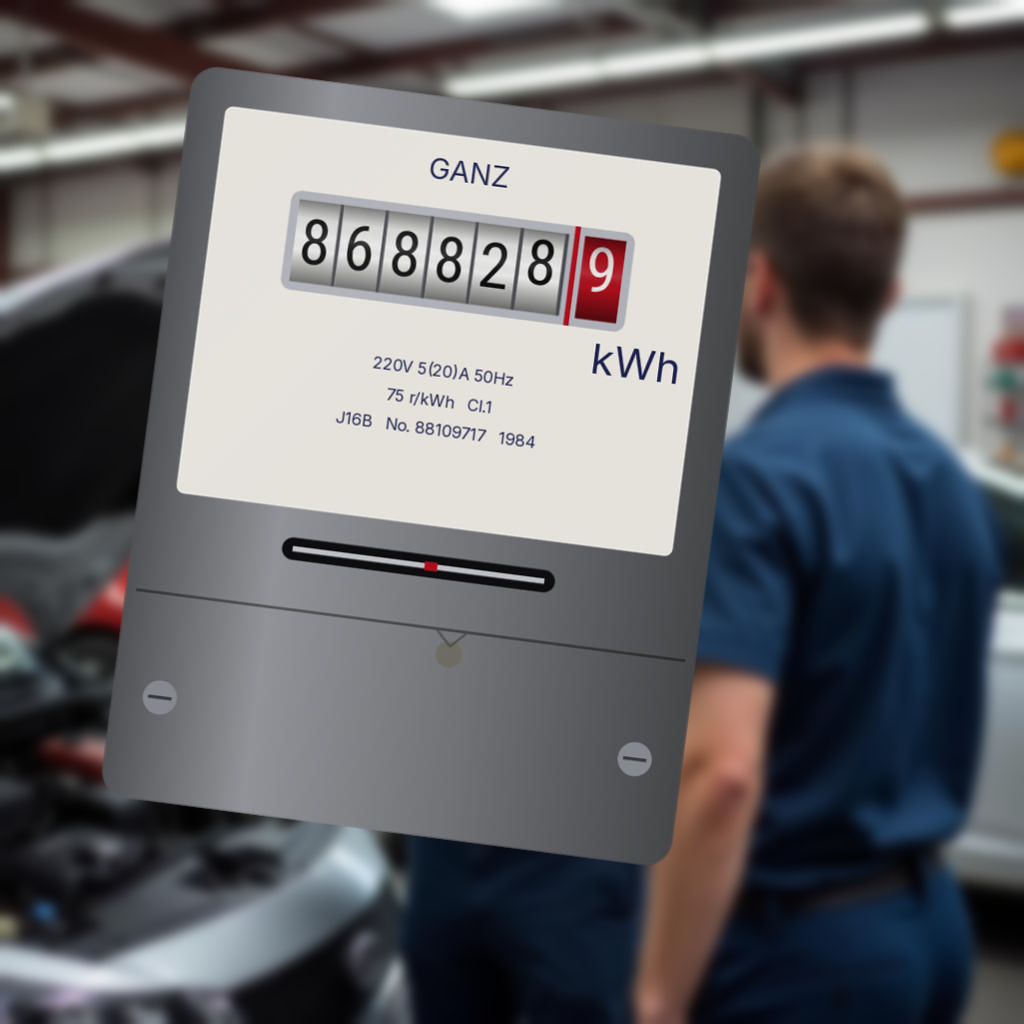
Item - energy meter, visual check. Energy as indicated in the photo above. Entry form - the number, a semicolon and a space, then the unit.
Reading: 868828.9; kWh
